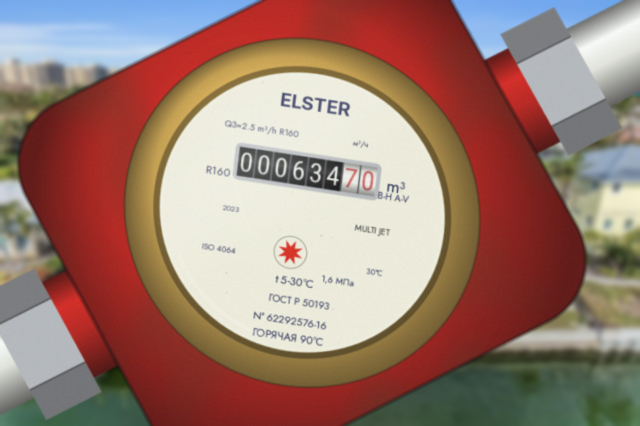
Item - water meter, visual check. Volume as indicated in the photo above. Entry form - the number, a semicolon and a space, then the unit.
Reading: 634.70; m³
